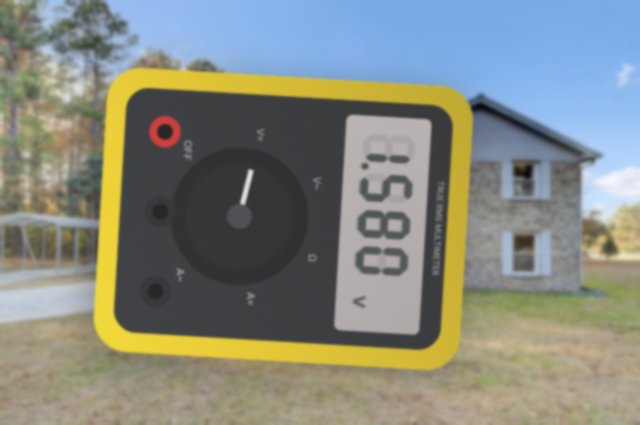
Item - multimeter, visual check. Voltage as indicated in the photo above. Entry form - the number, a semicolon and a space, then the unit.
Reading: 1.580; V
